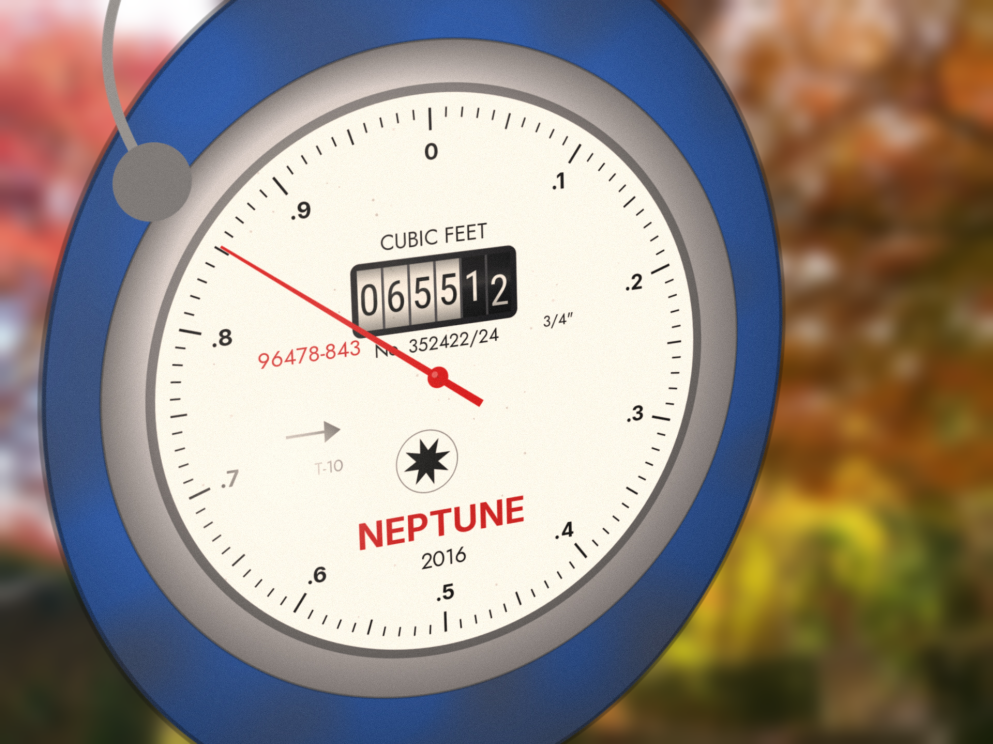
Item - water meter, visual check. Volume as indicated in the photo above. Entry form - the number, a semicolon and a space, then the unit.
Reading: 65511.85; ft³
